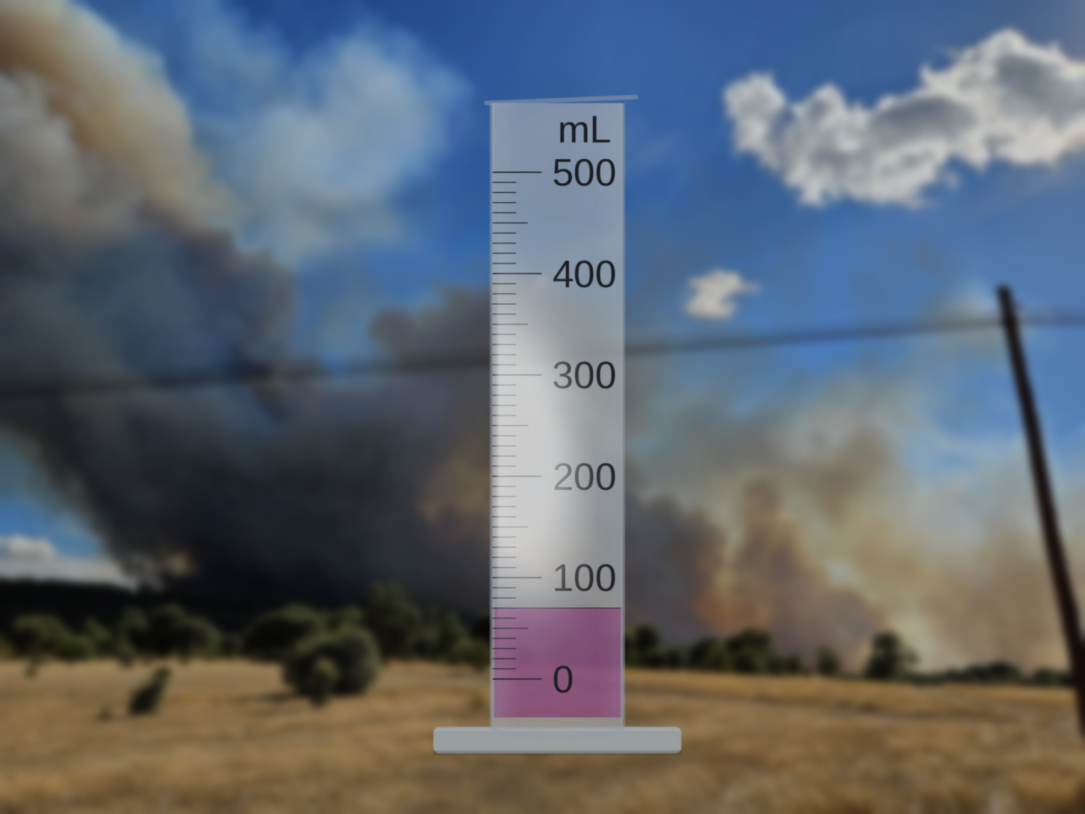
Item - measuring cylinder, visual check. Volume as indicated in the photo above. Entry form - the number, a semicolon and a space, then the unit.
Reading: 70; mL
